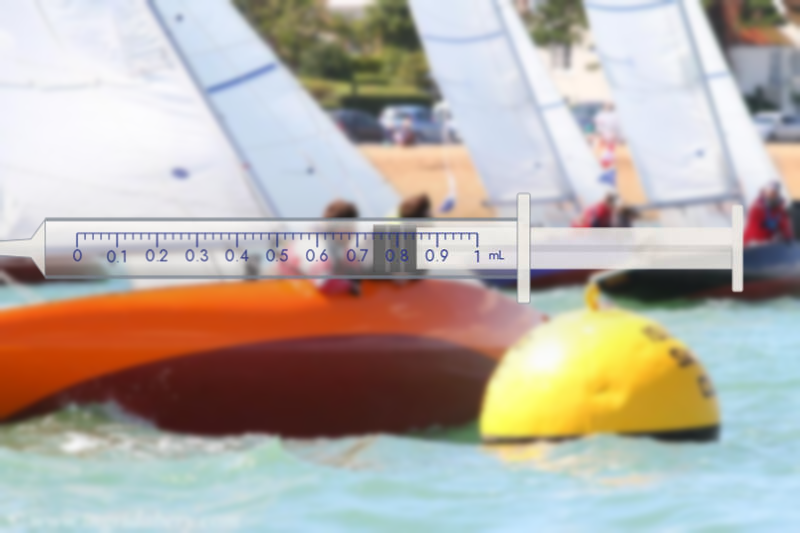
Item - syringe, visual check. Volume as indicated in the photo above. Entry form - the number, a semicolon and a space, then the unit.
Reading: 0.74; mL
